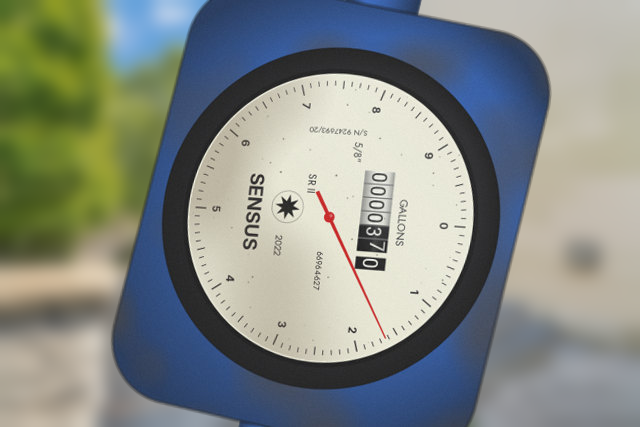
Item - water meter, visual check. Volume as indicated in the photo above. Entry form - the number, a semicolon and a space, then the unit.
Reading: 371.6; gal
